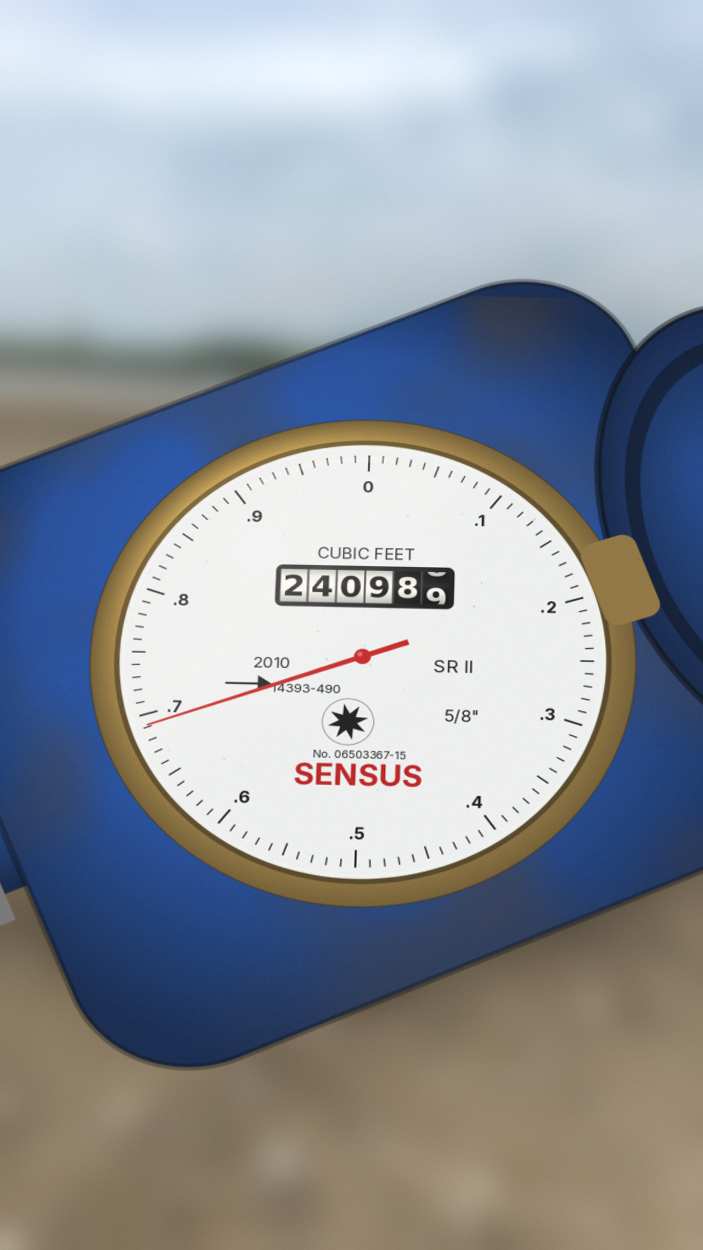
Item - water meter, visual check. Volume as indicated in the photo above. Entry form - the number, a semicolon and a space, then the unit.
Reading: 240988.69; ft³
